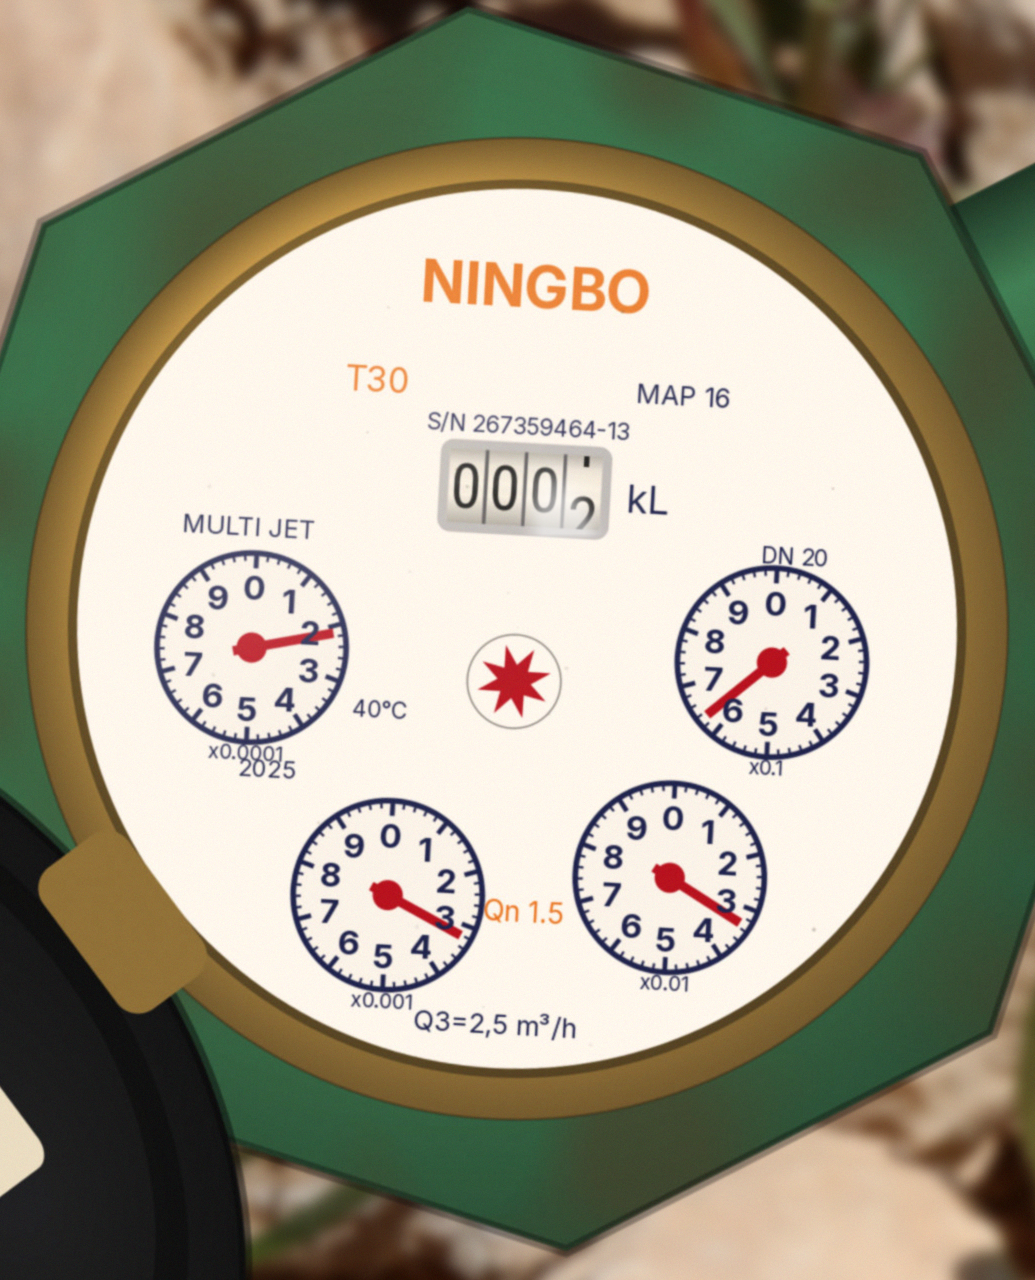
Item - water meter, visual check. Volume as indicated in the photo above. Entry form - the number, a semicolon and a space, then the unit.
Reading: 1.6332; kL
